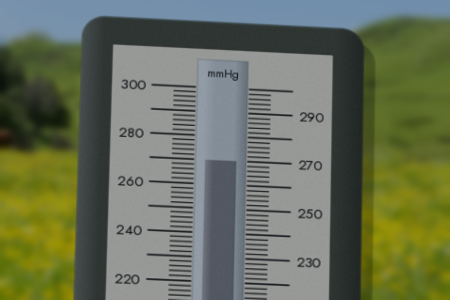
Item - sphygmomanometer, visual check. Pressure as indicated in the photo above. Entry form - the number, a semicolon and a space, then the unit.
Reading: 270; mmHg
